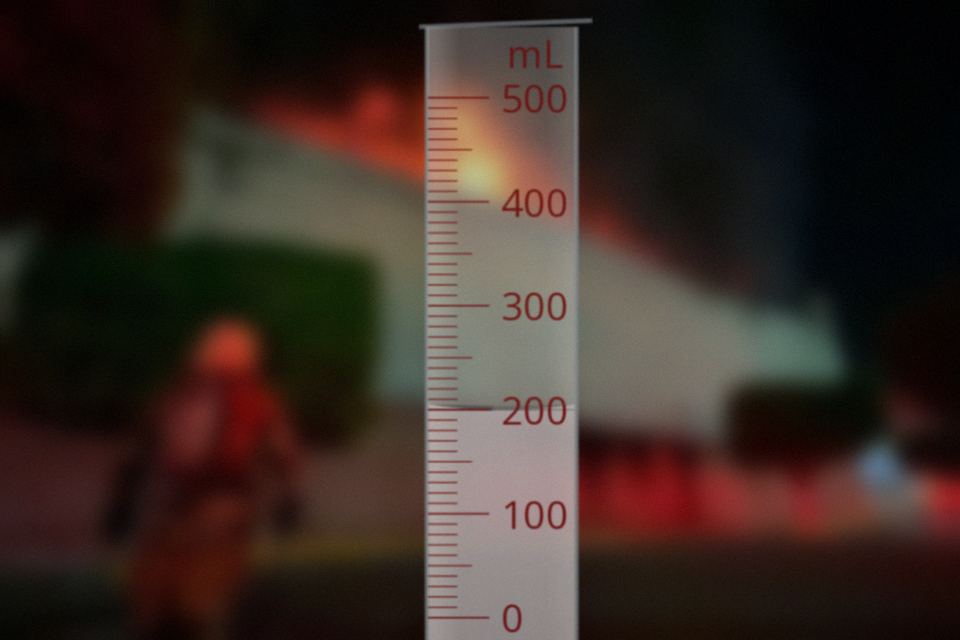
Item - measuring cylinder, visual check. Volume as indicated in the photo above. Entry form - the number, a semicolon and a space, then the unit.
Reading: 200; mL
